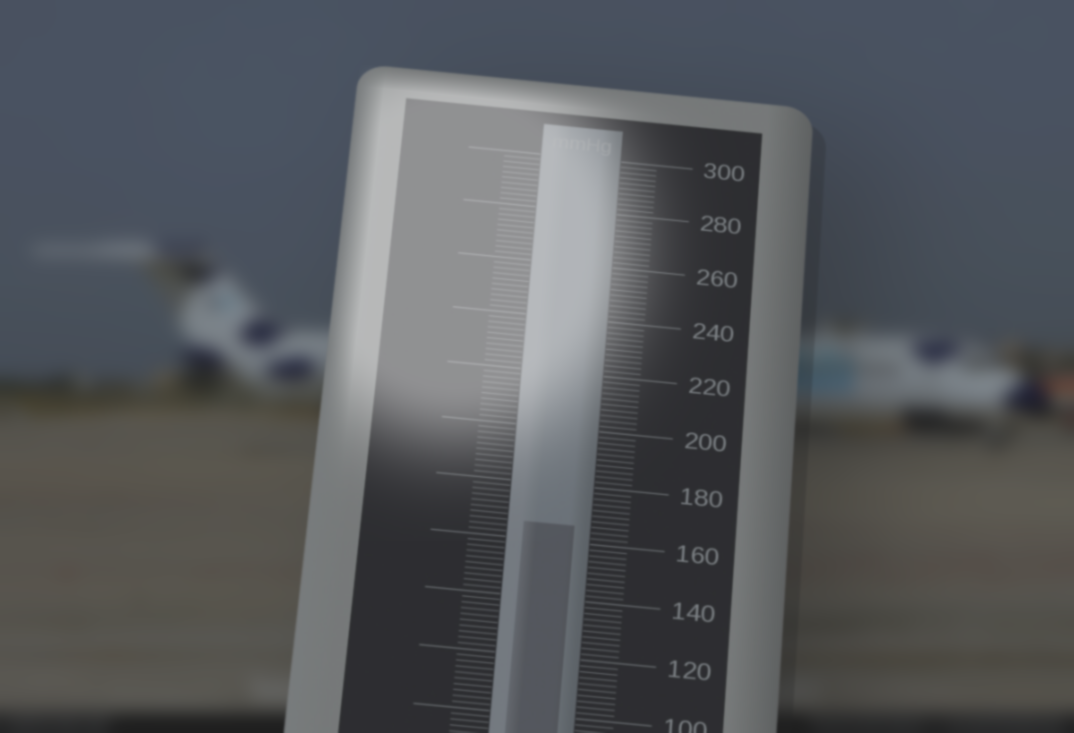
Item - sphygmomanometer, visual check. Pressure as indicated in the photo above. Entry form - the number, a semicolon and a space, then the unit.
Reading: 166; mmHg
